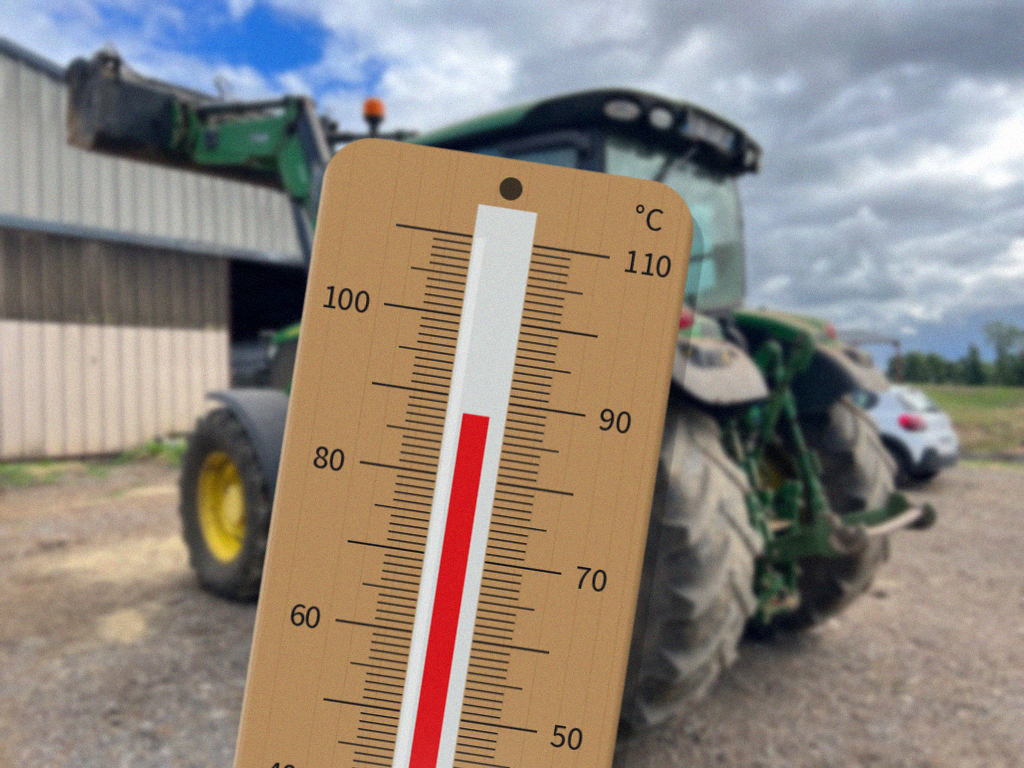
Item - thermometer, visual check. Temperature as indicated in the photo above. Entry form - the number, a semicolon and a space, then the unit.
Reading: 88; °C
